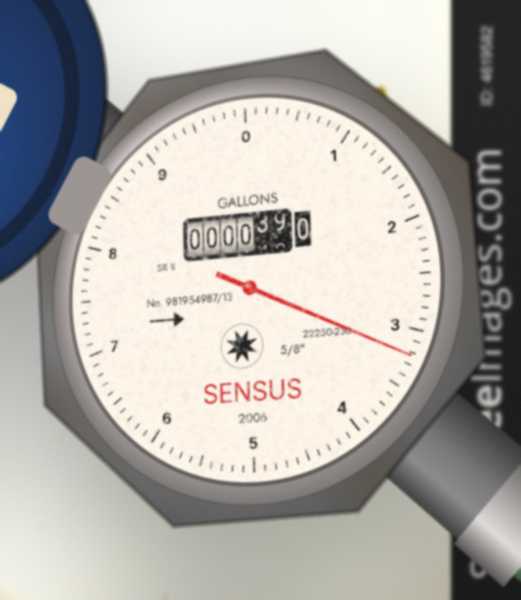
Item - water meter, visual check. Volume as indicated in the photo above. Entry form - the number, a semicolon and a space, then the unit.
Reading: 393.2; gal
